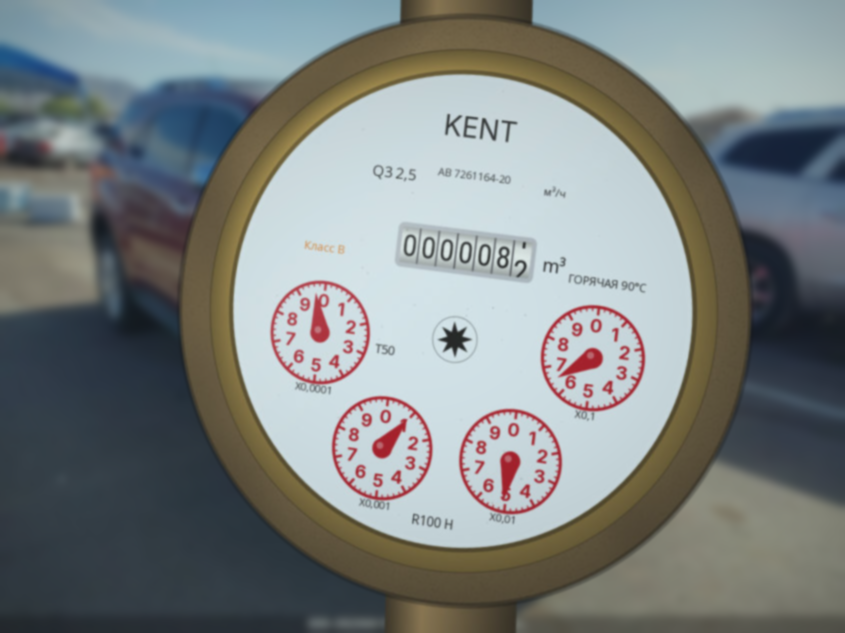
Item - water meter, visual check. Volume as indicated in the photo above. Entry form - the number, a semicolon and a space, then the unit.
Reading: 81.6509; m³
